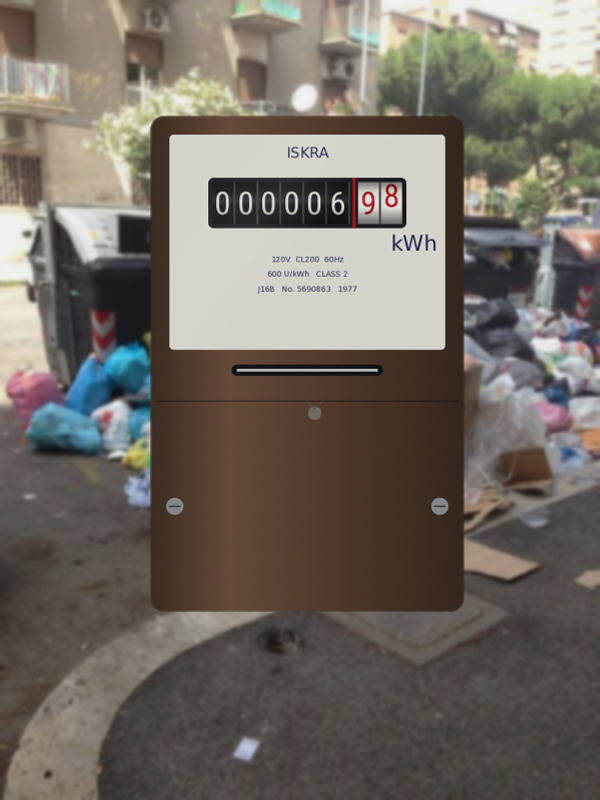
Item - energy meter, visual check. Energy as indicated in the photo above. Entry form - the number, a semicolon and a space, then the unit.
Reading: 6.98; kWh
